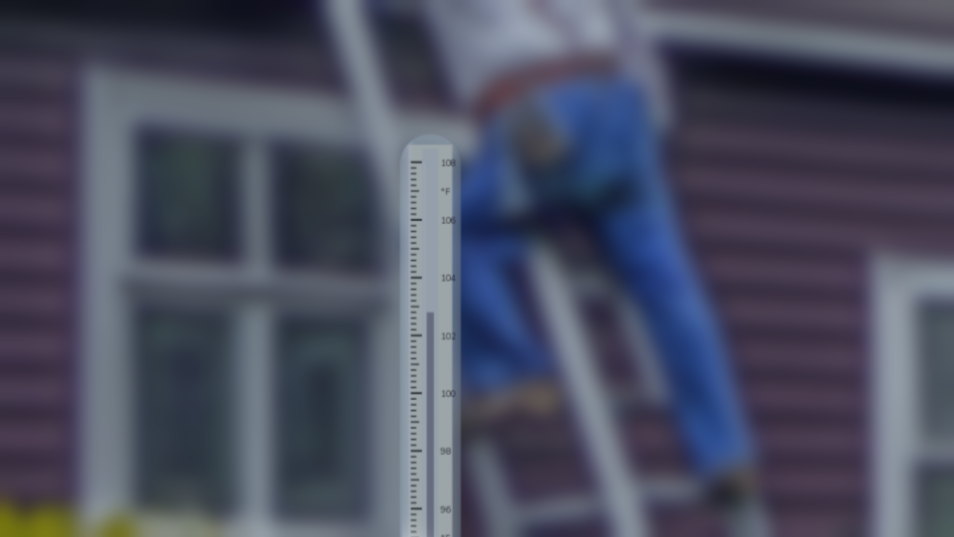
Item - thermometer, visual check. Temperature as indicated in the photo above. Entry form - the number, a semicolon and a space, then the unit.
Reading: 102.8; °F
